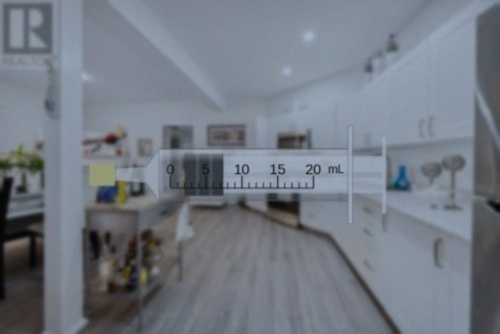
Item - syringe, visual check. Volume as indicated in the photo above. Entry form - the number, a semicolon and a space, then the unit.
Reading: 2; mL
